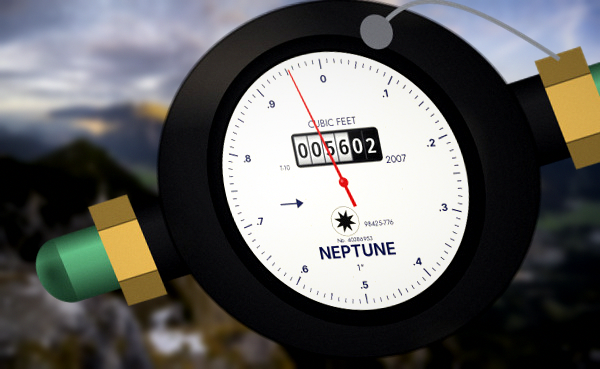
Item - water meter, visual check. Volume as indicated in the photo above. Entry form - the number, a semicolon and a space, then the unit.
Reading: 5601.95; ft³
